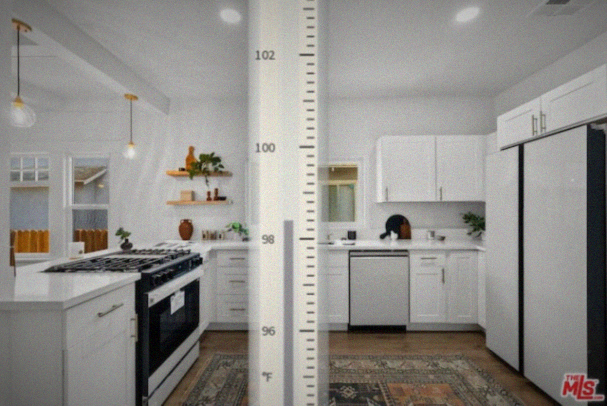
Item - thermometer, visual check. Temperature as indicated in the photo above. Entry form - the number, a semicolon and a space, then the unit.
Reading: 98.4; °F
